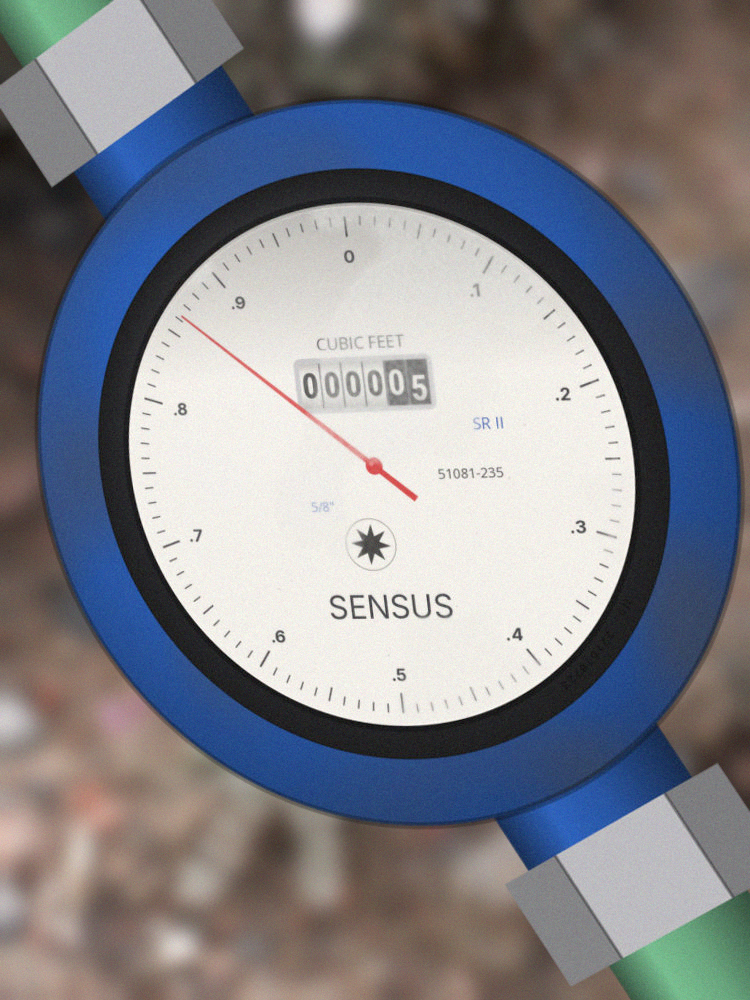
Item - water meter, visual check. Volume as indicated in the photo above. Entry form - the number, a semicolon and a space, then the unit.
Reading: 4.86; ft³
